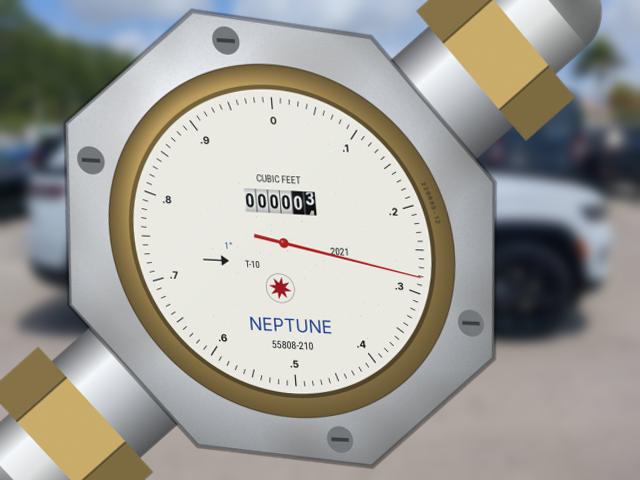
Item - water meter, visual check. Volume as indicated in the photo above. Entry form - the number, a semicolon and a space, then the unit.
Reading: 3.28; ft³
